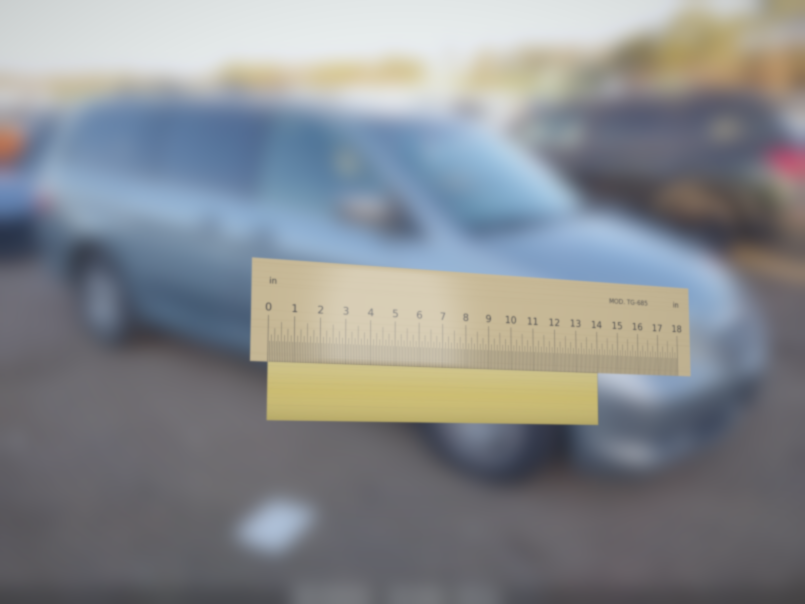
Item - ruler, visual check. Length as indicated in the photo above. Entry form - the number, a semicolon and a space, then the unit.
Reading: 14; in
